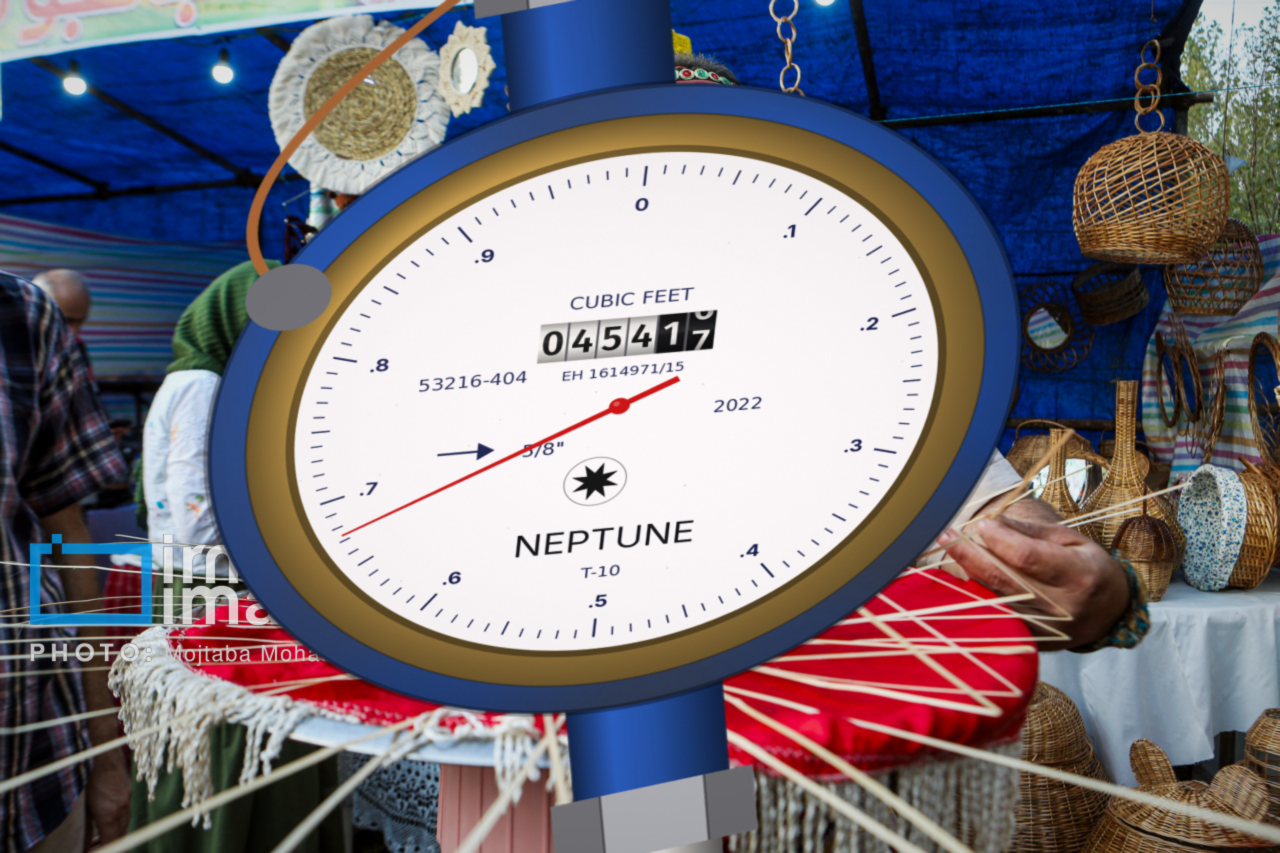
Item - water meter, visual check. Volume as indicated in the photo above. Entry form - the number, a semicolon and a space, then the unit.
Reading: 45416.67; ft³
